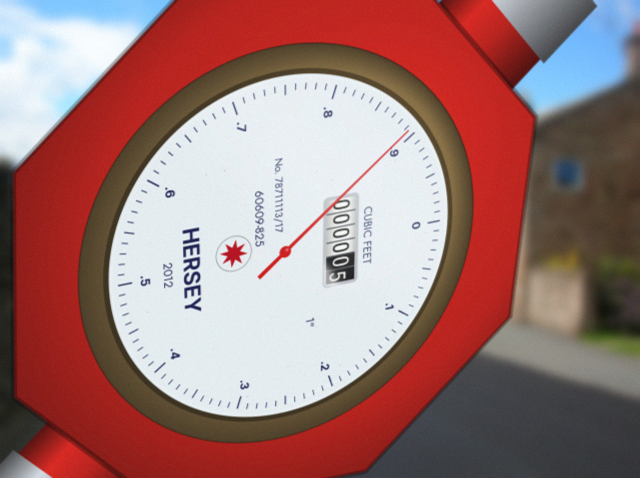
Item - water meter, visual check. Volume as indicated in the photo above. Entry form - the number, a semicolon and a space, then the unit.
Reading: 4.89; ft³
